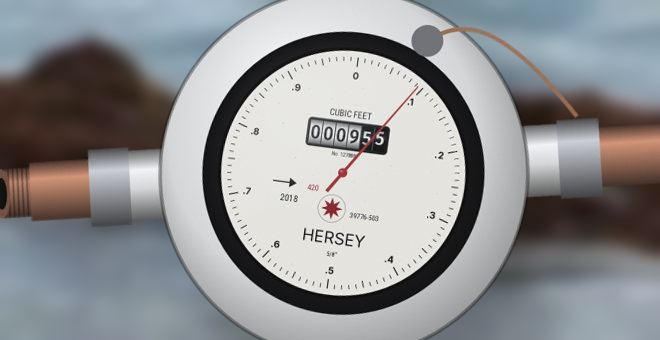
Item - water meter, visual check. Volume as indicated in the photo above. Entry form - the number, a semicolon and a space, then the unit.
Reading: 955.09; ft³
